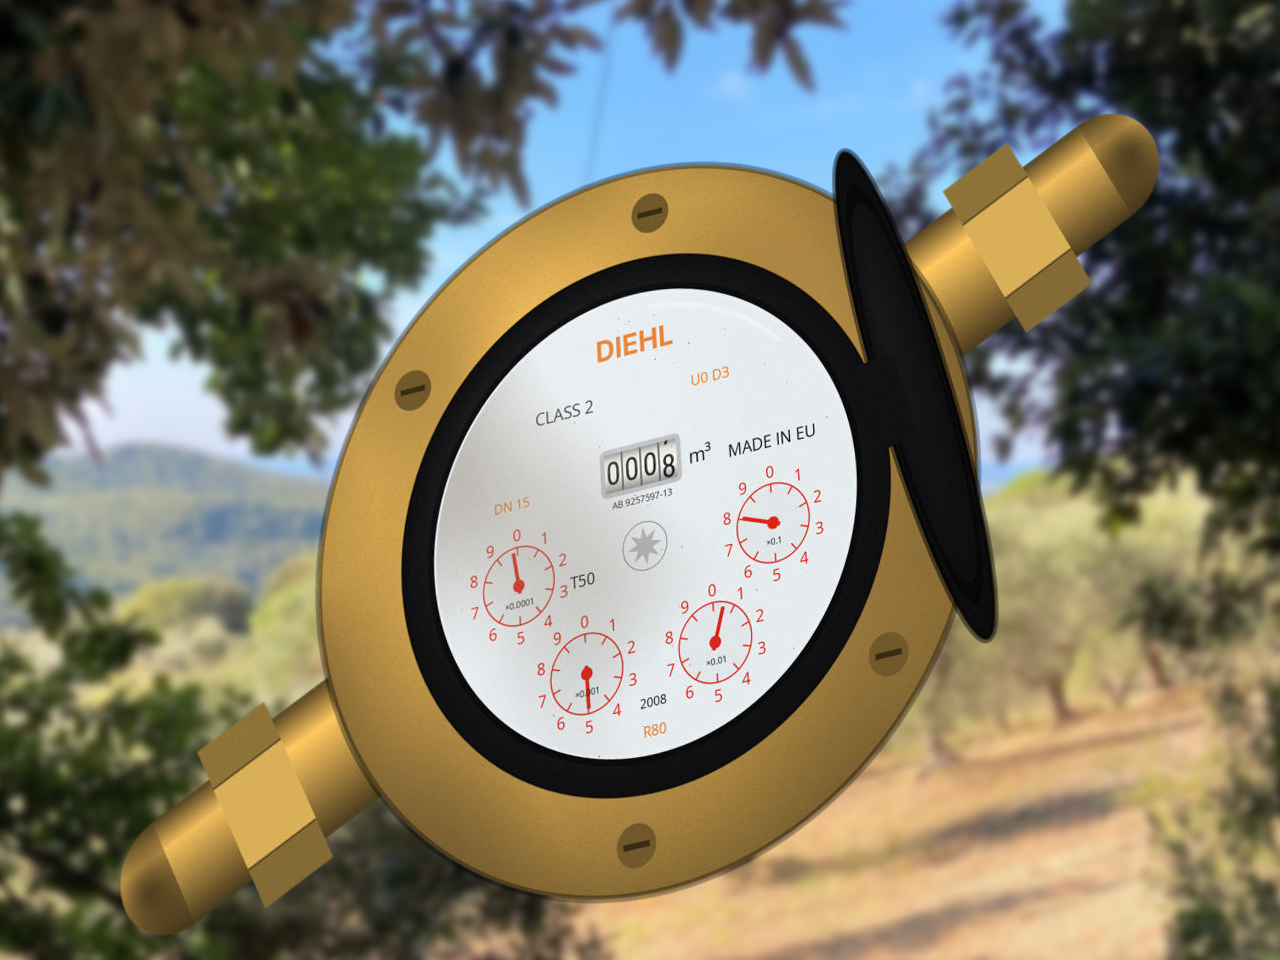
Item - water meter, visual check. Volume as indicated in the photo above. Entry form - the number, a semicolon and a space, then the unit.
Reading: 7.8049; m³
